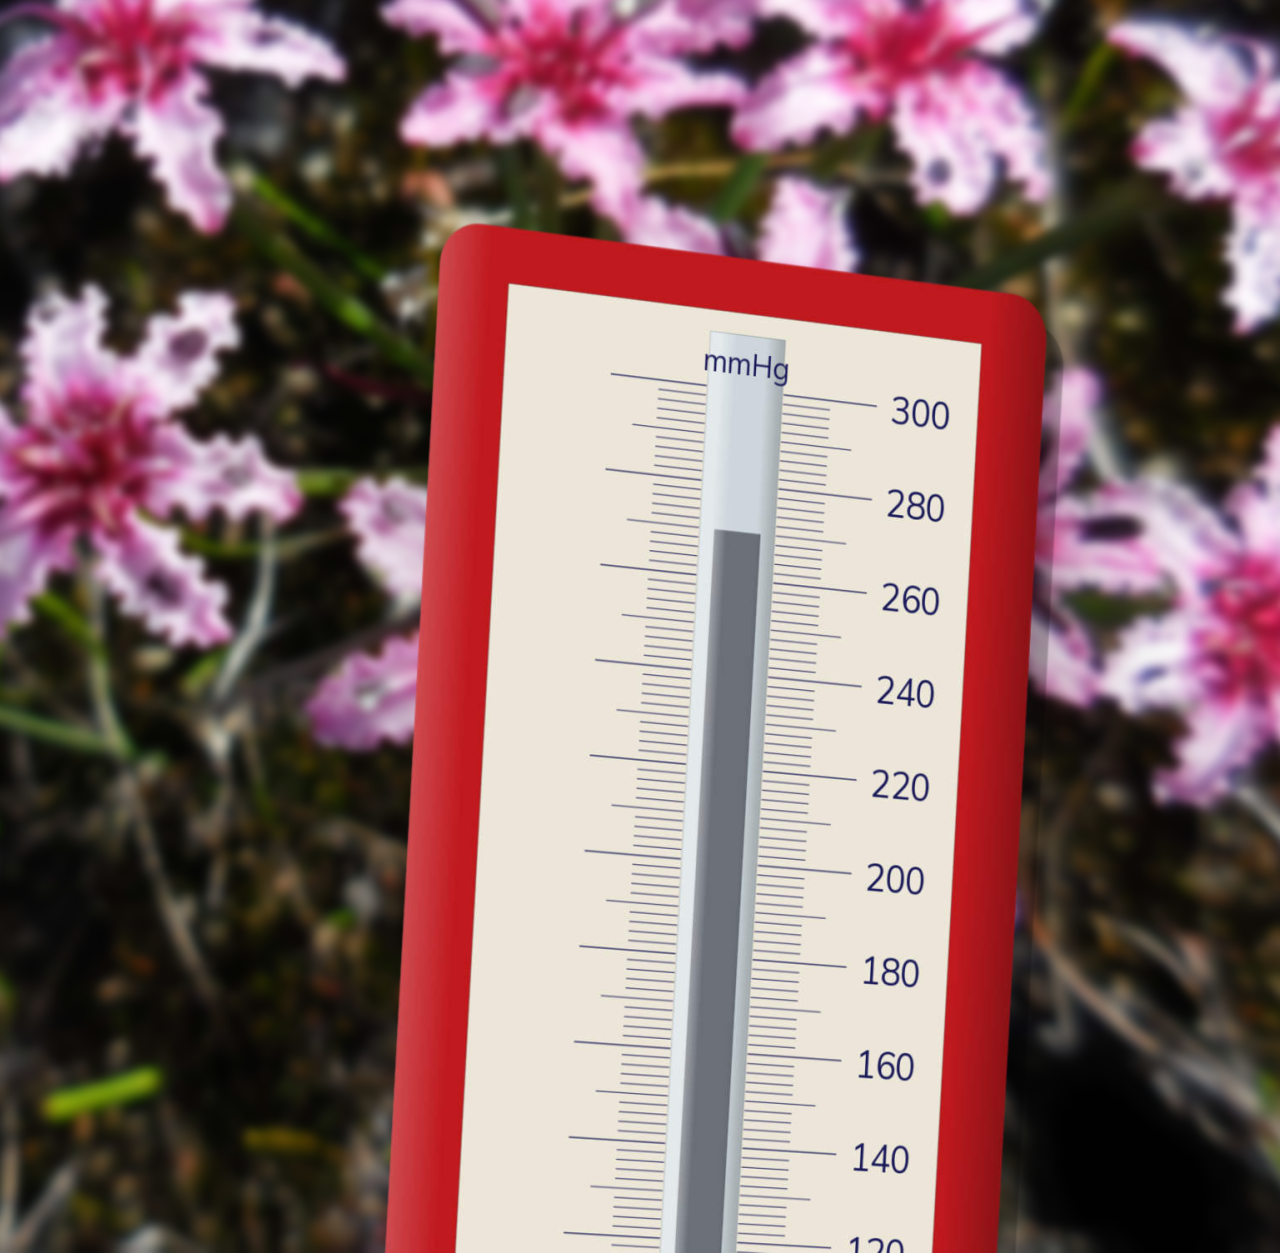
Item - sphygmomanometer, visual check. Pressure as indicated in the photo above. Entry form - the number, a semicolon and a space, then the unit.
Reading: 270; mmHg
